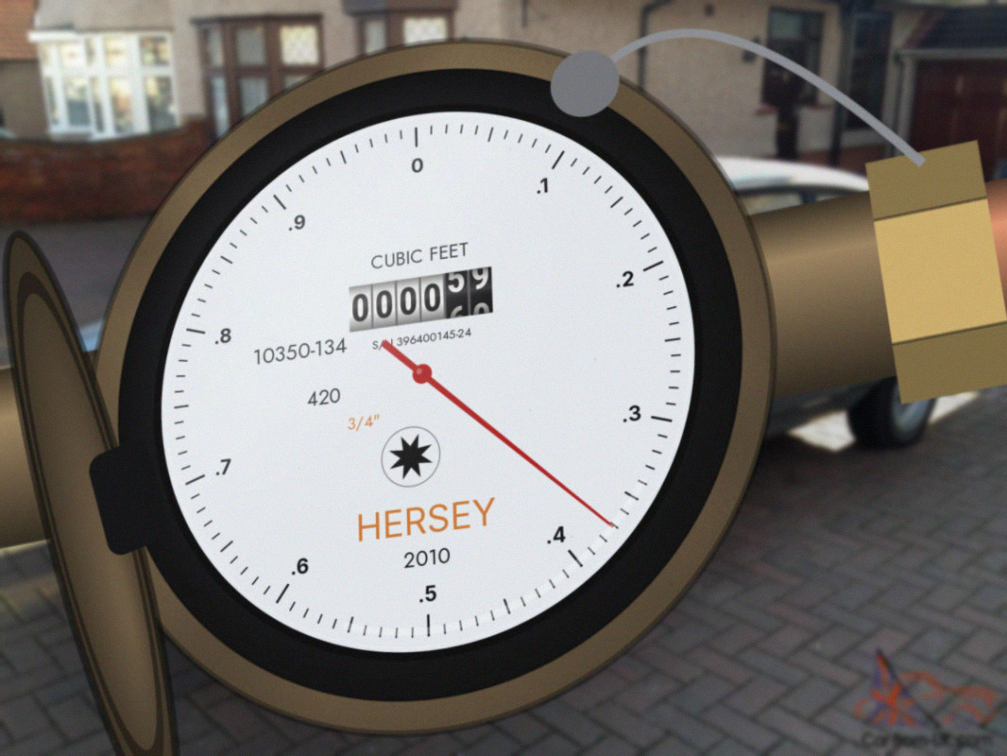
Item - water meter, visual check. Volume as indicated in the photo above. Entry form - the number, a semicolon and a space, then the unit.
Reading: 59.37; ft³
